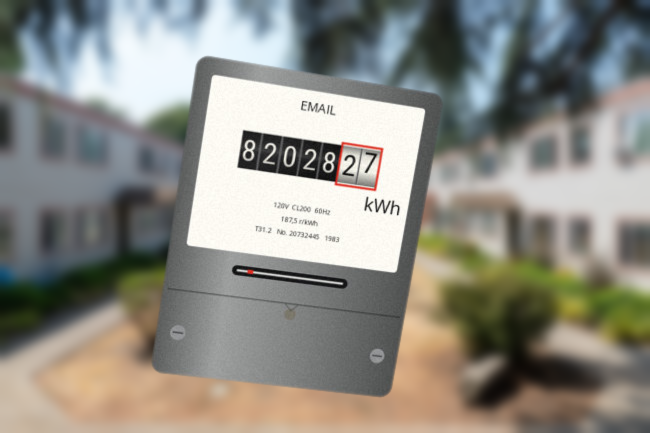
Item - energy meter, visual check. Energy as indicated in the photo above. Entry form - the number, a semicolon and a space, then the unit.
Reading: 82028.27; kWh
